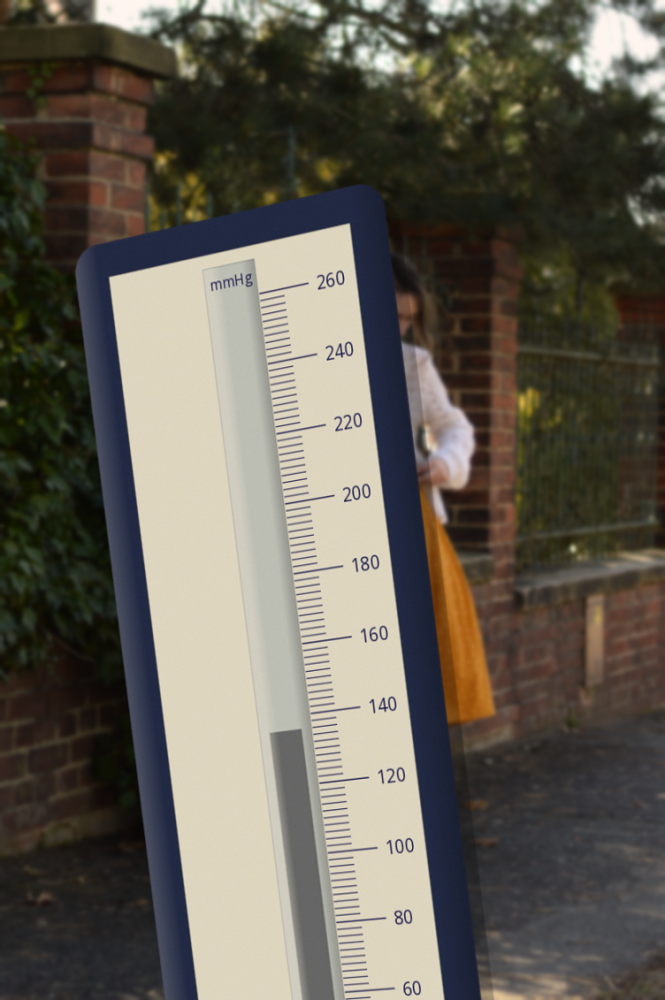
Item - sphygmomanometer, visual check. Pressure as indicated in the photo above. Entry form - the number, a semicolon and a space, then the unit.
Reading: 136; mmHg
